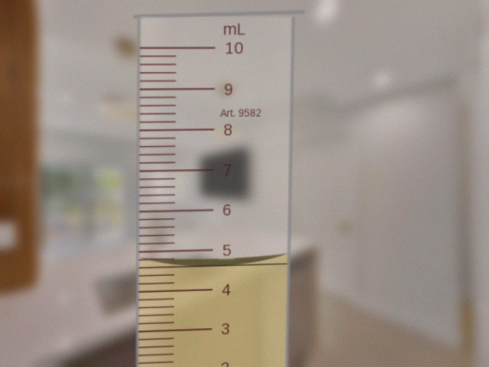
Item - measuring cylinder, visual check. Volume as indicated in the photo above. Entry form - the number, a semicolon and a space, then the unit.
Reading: 4.6; mL
